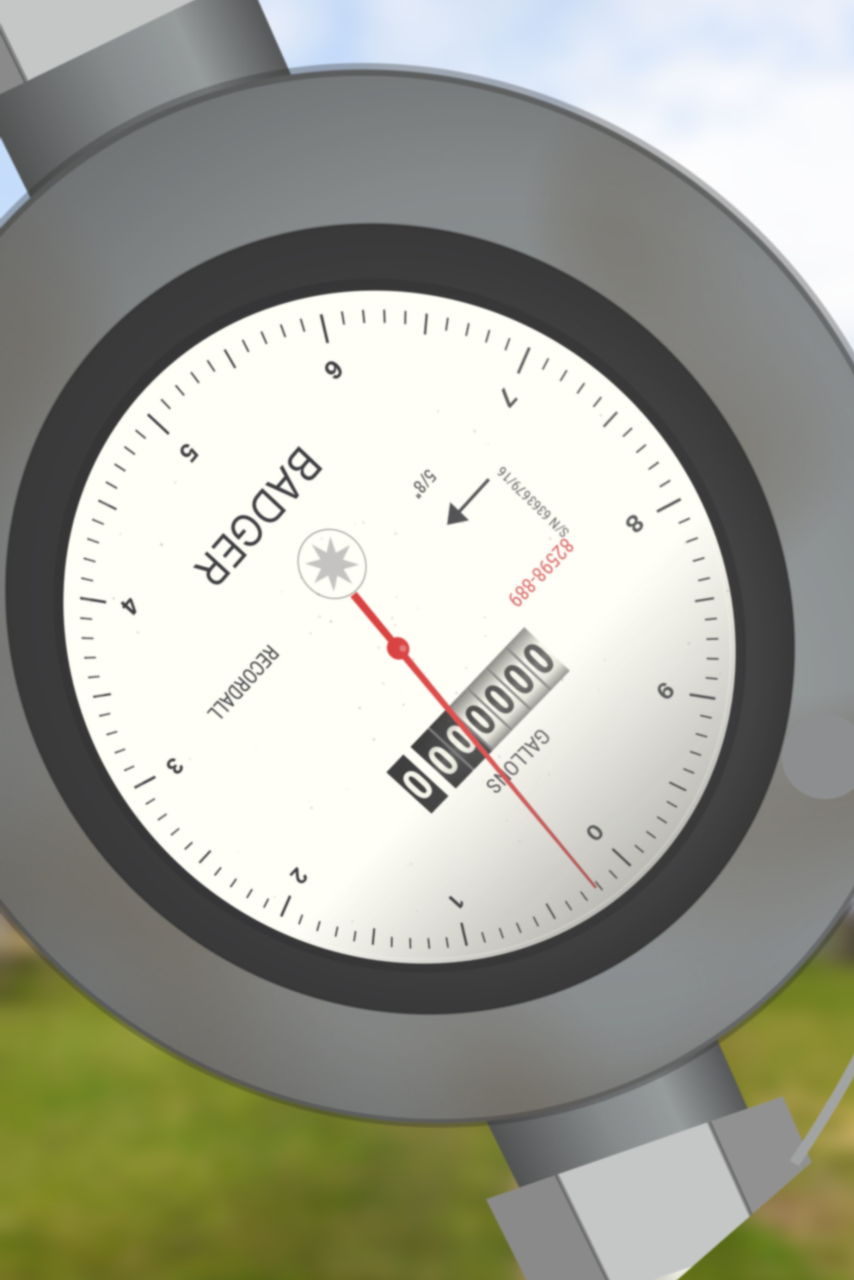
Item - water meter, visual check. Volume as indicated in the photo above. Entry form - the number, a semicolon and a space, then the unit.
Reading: 0.2; gal
